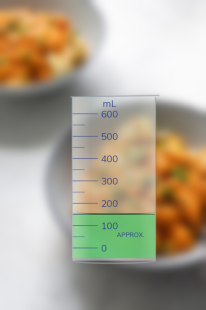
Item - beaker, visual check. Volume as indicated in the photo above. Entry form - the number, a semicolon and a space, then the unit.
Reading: 150; mL
